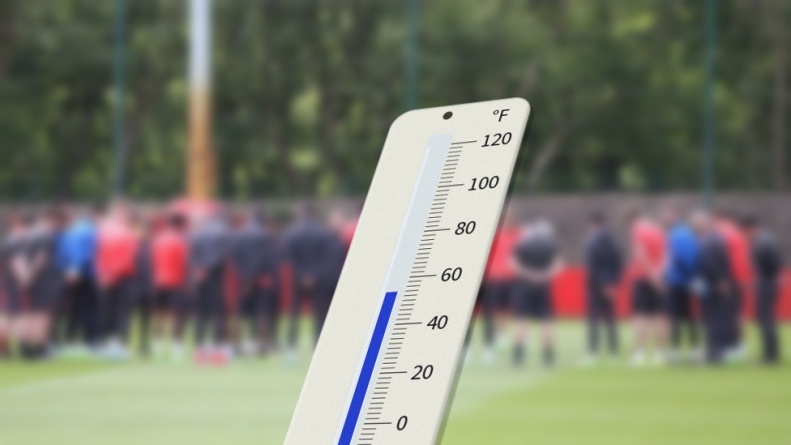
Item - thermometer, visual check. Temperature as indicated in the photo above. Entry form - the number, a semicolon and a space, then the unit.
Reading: 54; °F
